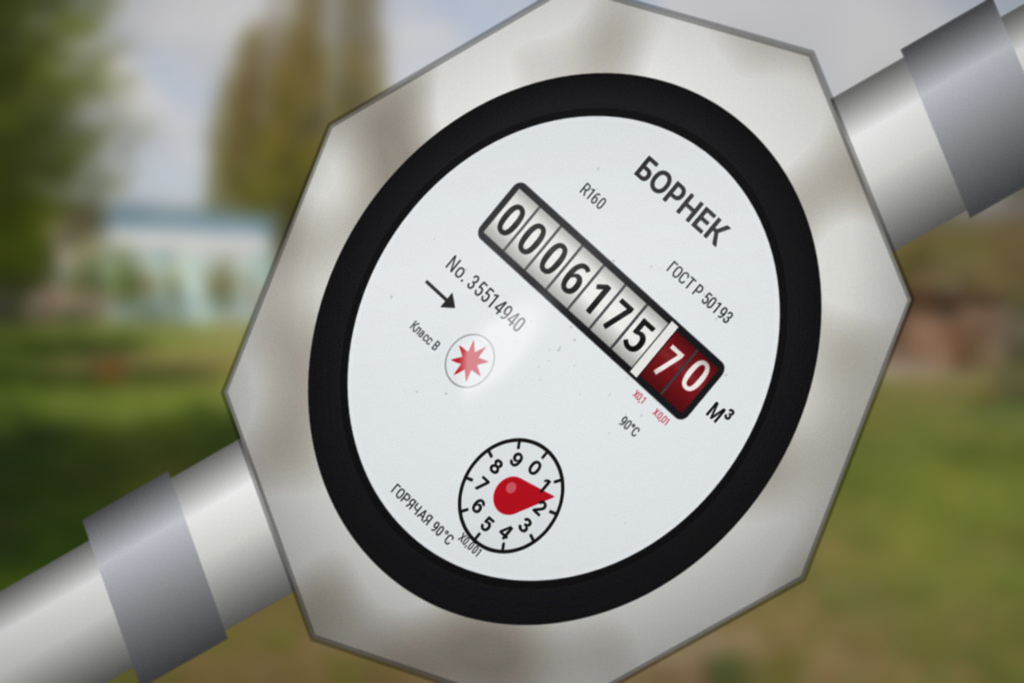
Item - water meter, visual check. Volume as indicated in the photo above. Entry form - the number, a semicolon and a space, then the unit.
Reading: 6175.701; m³
